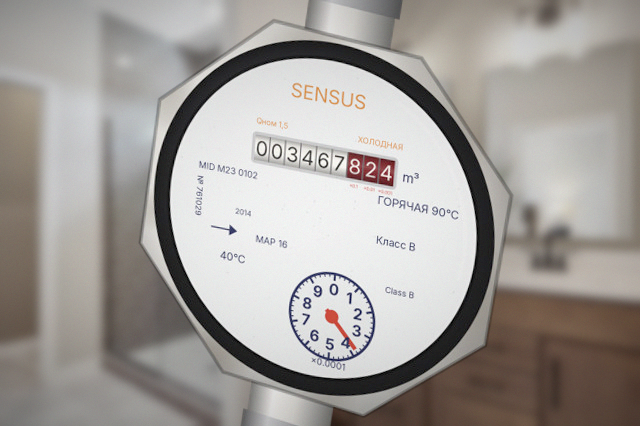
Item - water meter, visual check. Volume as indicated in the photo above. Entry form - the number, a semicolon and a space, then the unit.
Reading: 3467.8243; m³
